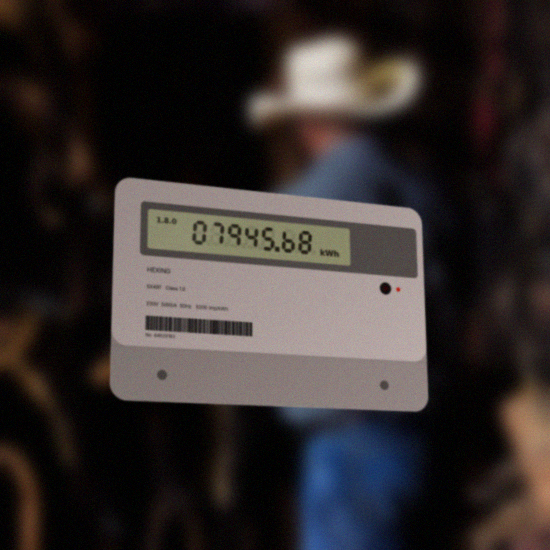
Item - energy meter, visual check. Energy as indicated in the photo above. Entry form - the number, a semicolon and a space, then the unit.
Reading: 7945.68; kWh
